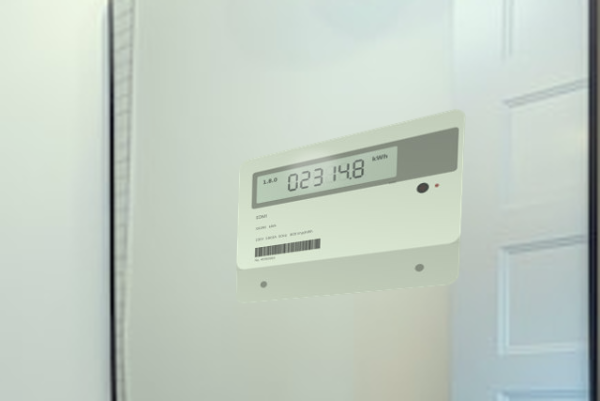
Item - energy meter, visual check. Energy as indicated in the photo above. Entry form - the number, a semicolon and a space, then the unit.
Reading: 2314.8; kWh
